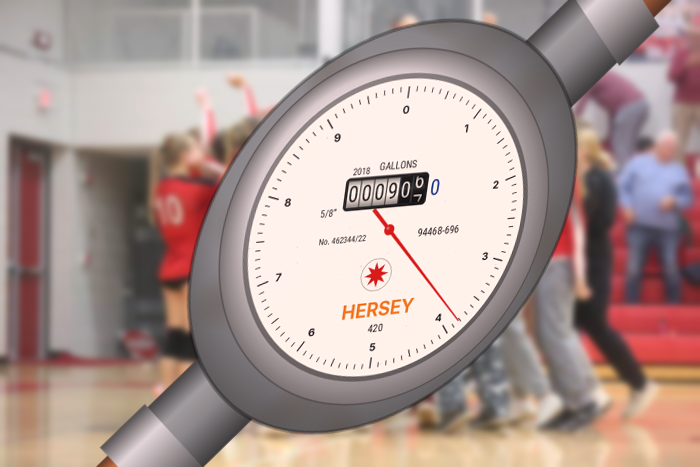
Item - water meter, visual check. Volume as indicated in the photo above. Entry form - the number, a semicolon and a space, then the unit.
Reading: 9063.8; gal
